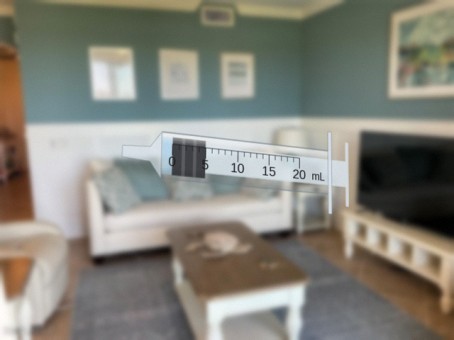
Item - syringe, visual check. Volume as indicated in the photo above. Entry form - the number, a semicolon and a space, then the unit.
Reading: 0; mL
